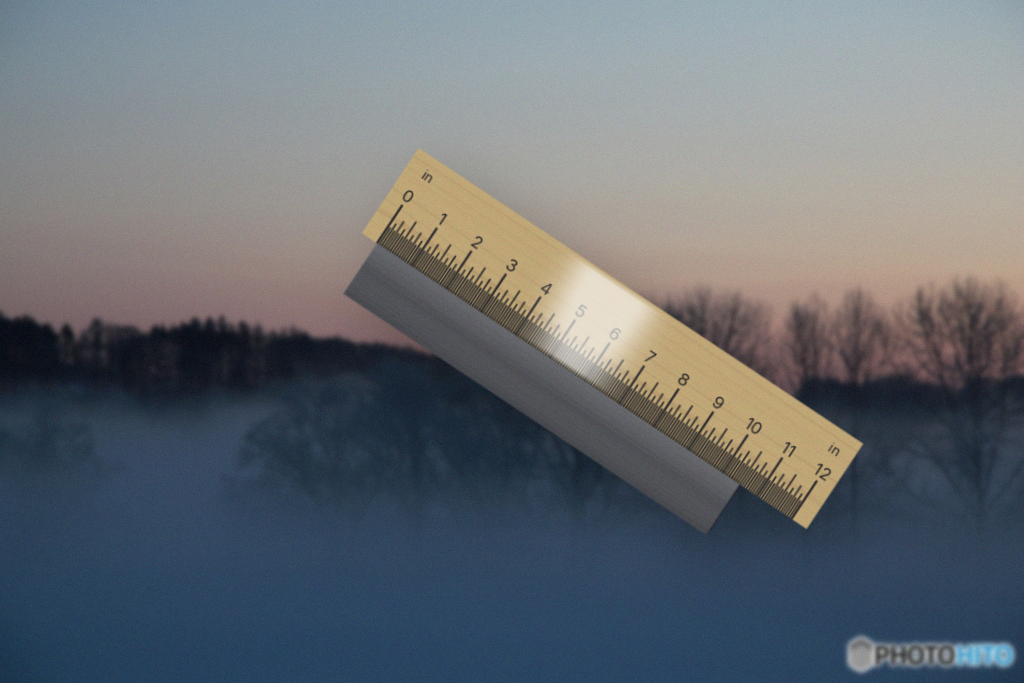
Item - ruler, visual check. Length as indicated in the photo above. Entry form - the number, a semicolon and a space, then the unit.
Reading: 10.5; in
